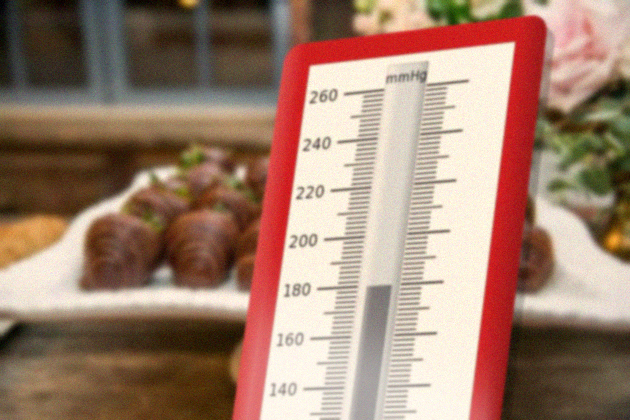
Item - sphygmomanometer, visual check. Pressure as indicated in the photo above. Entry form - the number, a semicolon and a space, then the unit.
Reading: 180; mmHg
